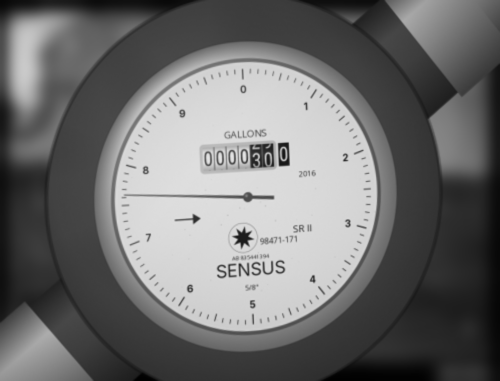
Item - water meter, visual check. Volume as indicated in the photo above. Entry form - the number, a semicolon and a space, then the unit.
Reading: 297.6; gal
